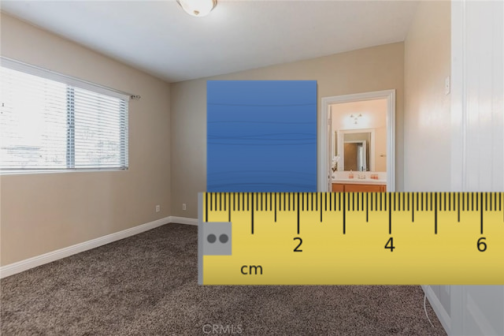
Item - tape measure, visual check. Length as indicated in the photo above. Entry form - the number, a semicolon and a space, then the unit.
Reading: 2.4; cm
